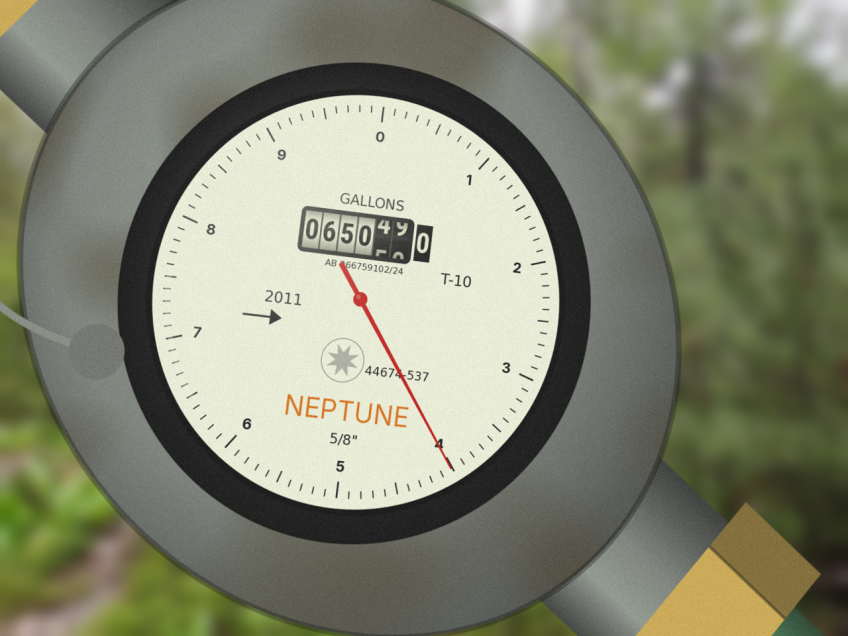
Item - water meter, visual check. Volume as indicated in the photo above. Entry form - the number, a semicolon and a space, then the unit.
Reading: 650494.0; gal
